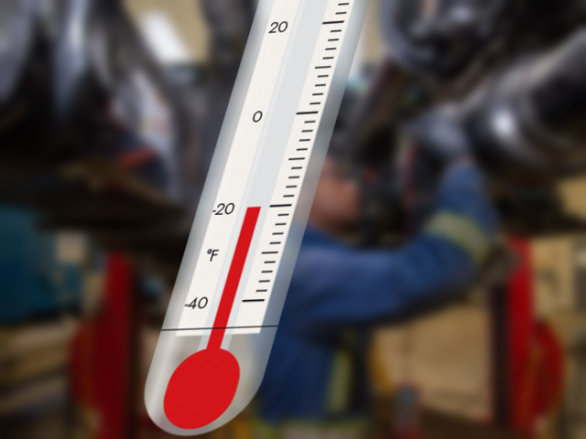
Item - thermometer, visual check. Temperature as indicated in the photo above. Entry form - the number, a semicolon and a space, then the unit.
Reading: -20; °F
